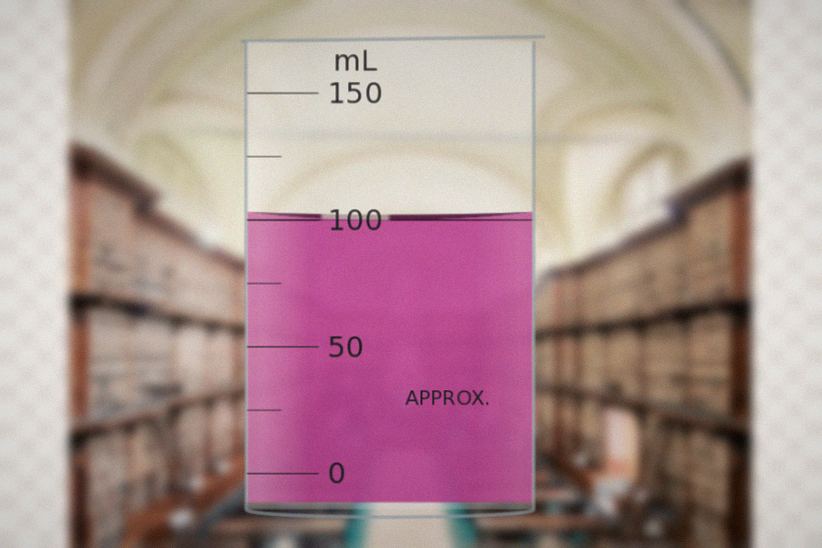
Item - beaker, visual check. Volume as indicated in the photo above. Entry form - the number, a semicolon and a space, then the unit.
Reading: 100; mL
